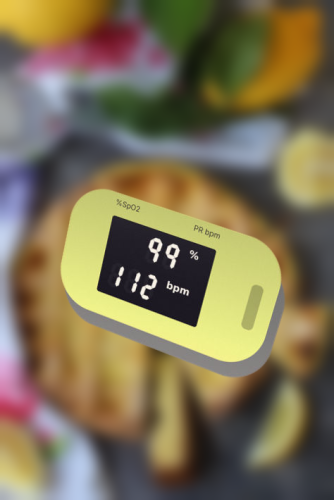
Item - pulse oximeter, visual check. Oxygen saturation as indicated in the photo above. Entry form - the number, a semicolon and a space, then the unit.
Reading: 99; %
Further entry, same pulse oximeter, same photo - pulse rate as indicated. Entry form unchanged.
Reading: 112; bpm
